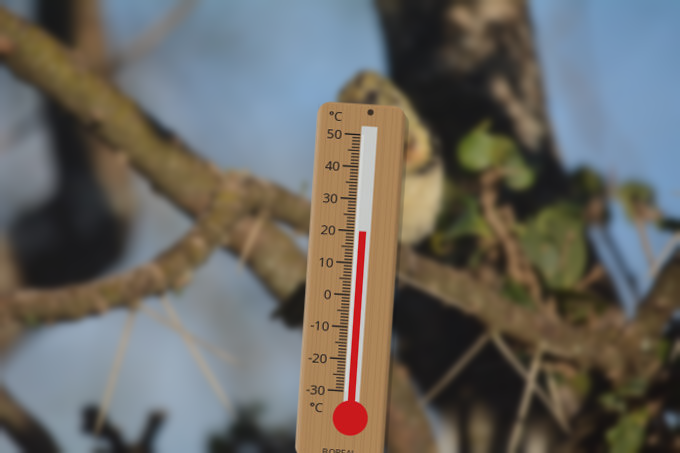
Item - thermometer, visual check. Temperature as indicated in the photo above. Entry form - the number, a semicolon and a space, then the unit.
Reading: 20; °C
